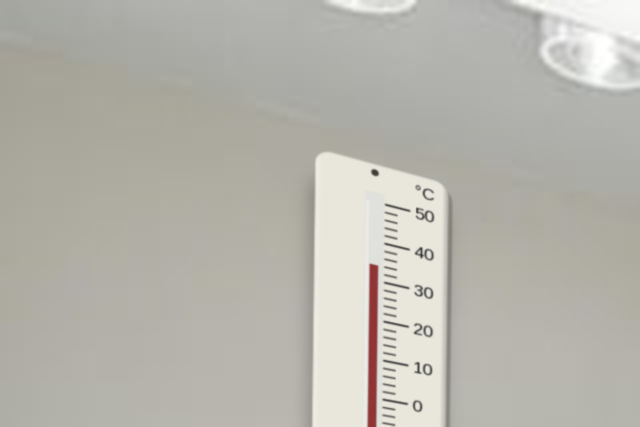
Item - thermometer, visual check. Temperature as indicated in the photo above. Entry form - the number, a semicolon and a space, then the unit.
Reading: 34; °C
